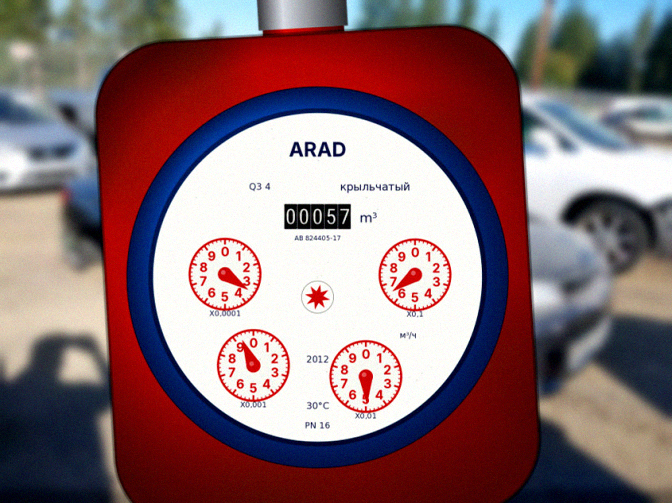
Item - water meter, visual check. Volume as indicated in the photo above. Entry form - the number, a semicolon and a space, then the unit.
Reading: 57.6493; m³
